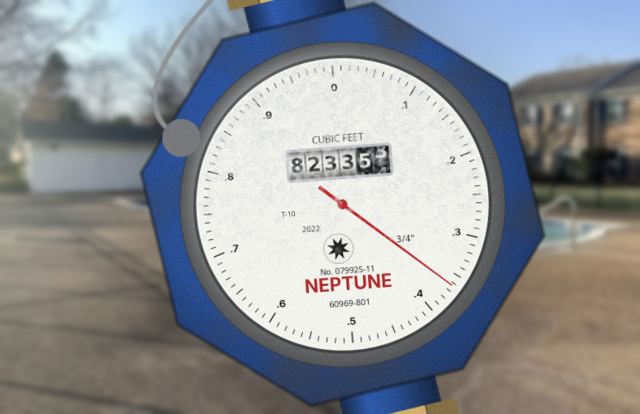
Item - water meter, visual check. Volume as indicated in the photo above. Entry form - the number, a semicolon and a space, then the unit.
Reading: 823353.36; ft³
